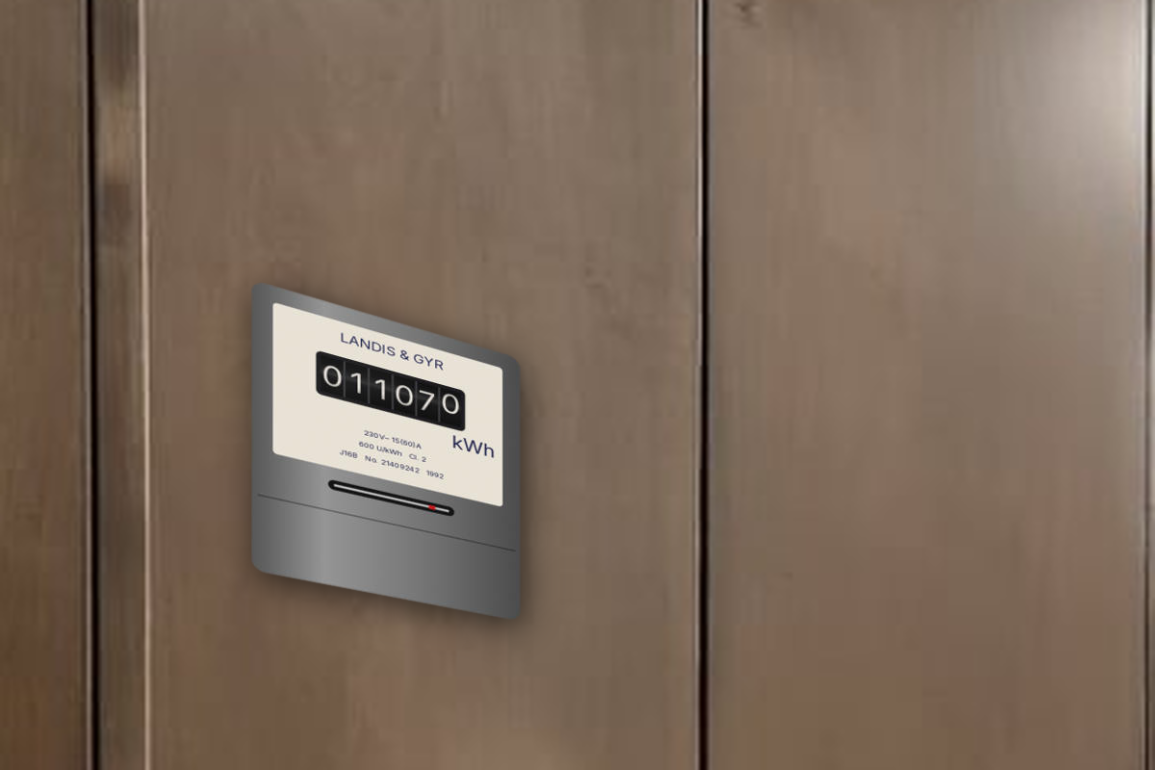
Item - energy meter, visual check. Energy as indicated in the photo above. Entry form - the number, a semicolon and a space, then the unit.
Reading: 11070; kWh
